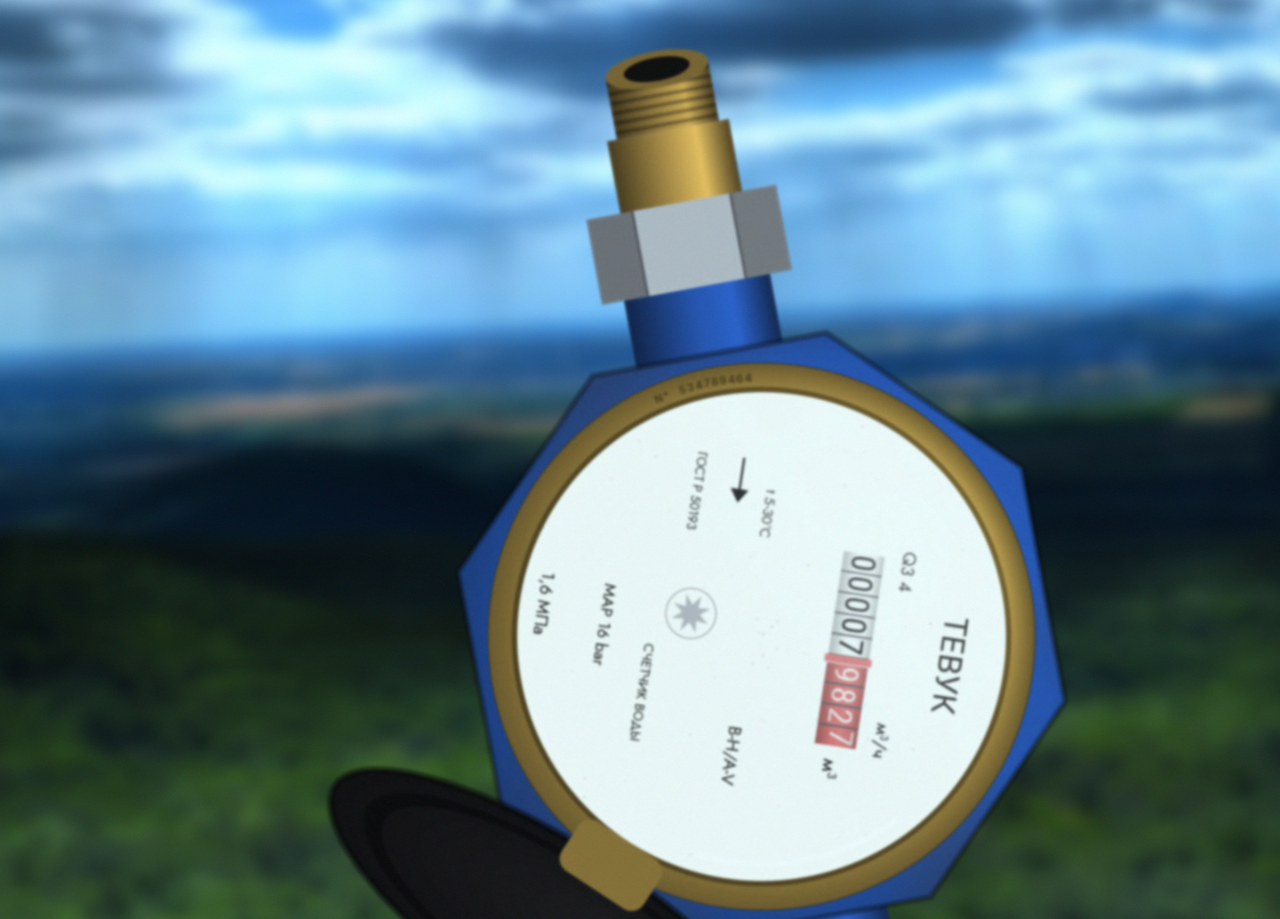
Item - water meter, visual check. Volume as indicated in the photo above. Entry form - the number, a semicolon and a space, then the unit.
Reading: 7.9827; m³
